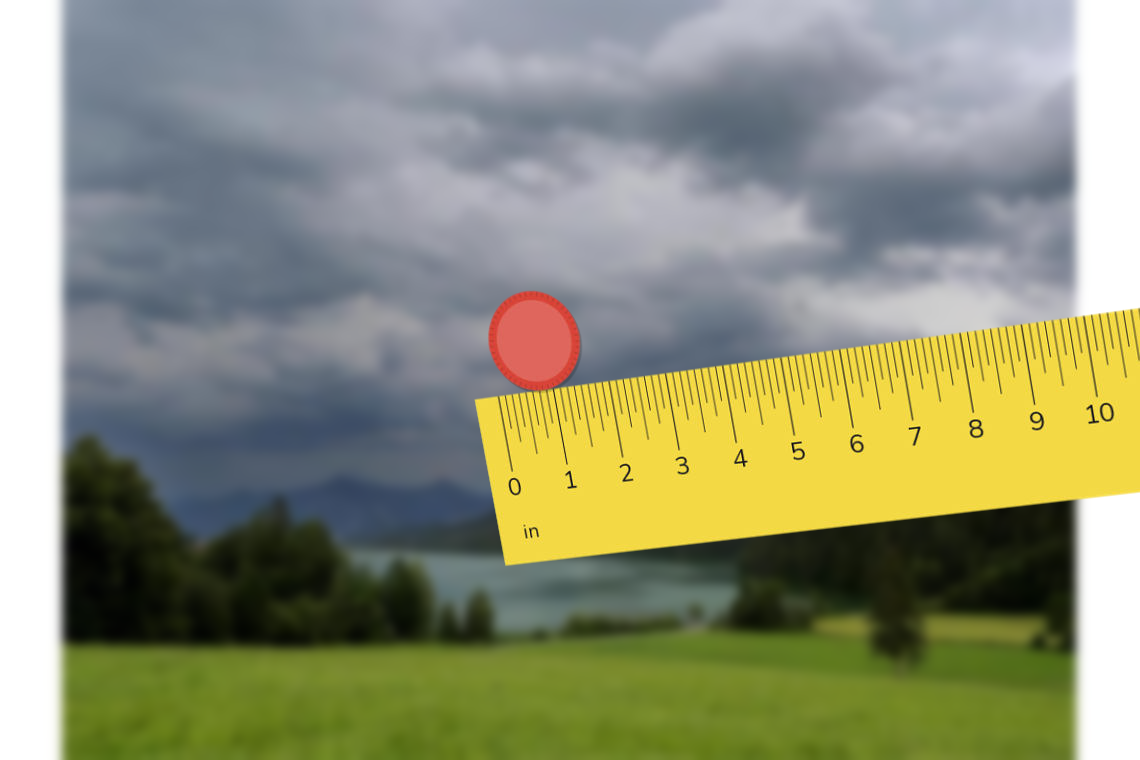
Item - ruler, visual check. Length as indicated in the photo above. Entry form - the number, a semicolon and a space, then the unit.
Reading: 1.625; in
